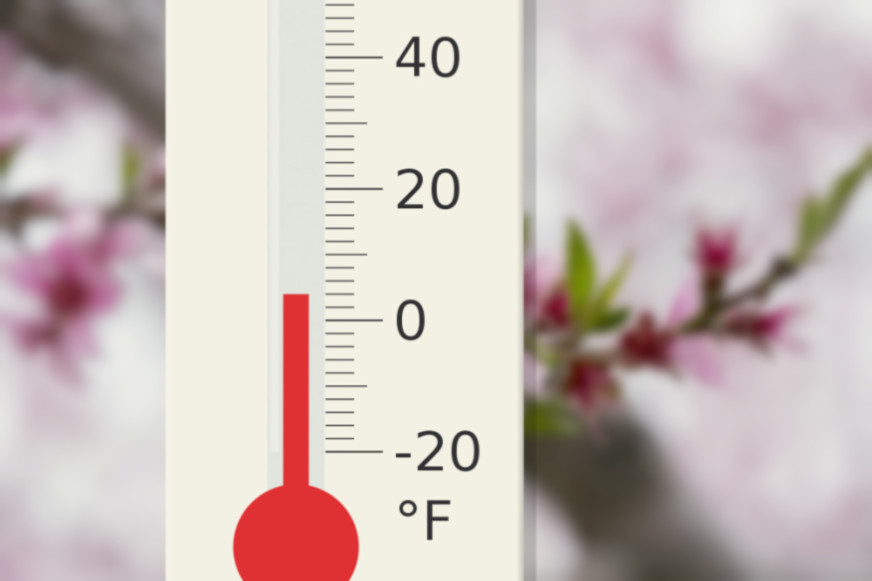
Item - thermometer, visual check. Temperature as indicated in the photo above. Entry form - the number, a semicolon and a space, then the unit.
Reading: 4; °F
